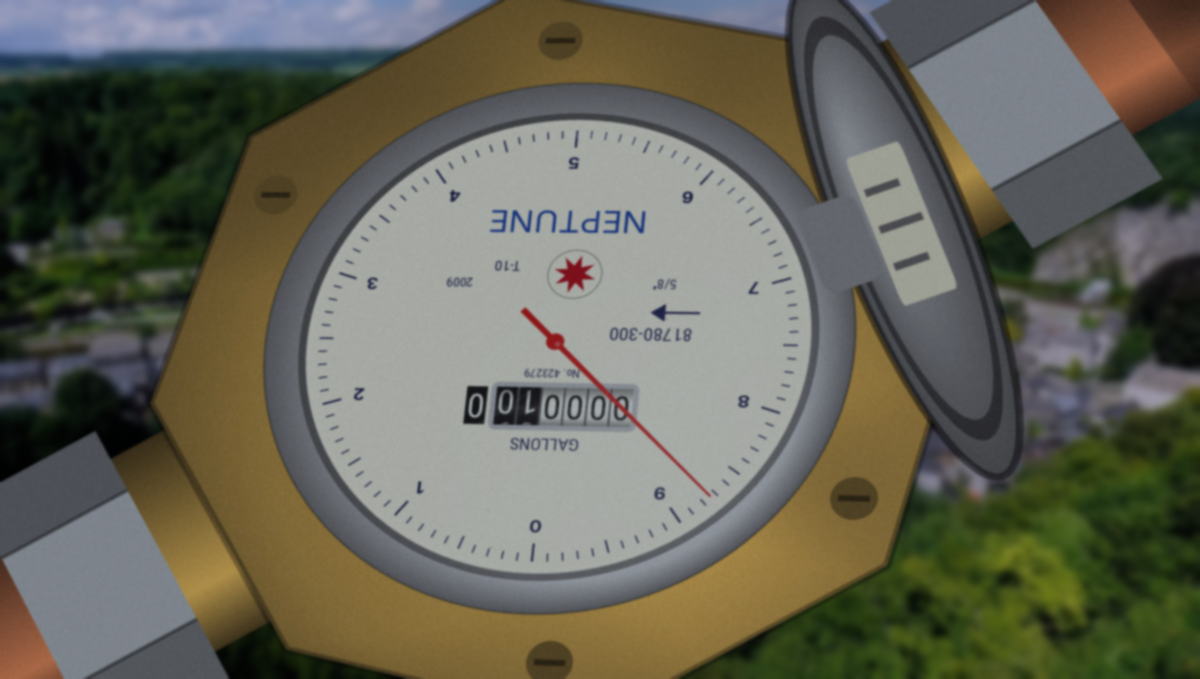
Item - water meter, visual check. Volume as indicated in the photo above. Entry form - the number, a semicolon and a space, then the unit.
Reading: 98.7; gal
